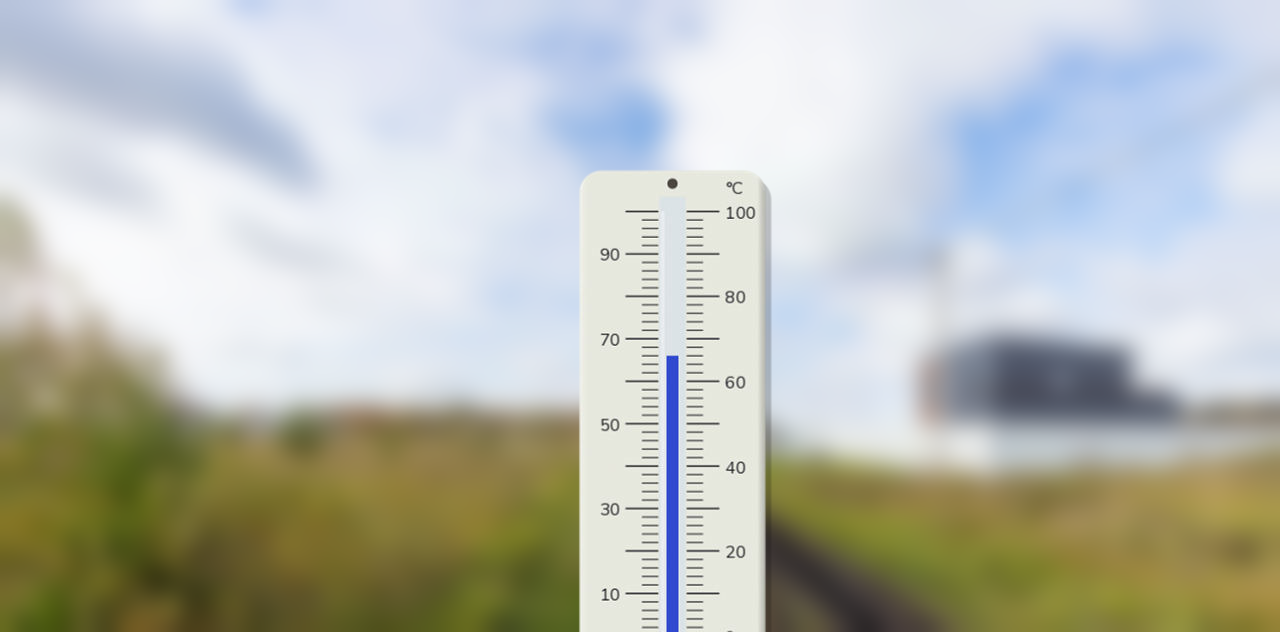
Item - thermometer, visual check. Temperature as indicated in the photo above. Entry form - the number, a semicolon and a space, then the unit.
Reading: 66; °C
